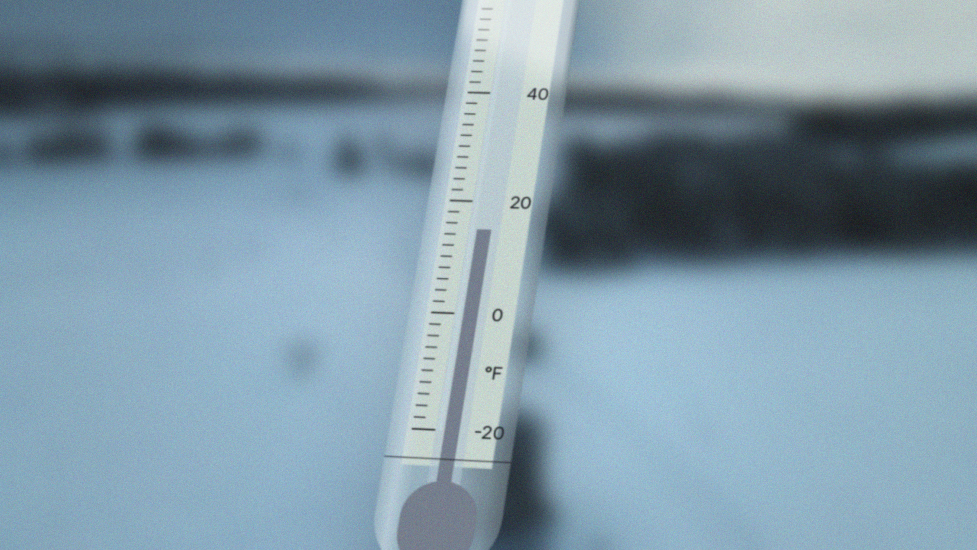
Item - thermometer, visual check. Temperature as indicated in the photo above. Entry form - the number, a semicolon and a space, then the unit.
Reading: 15; °F
